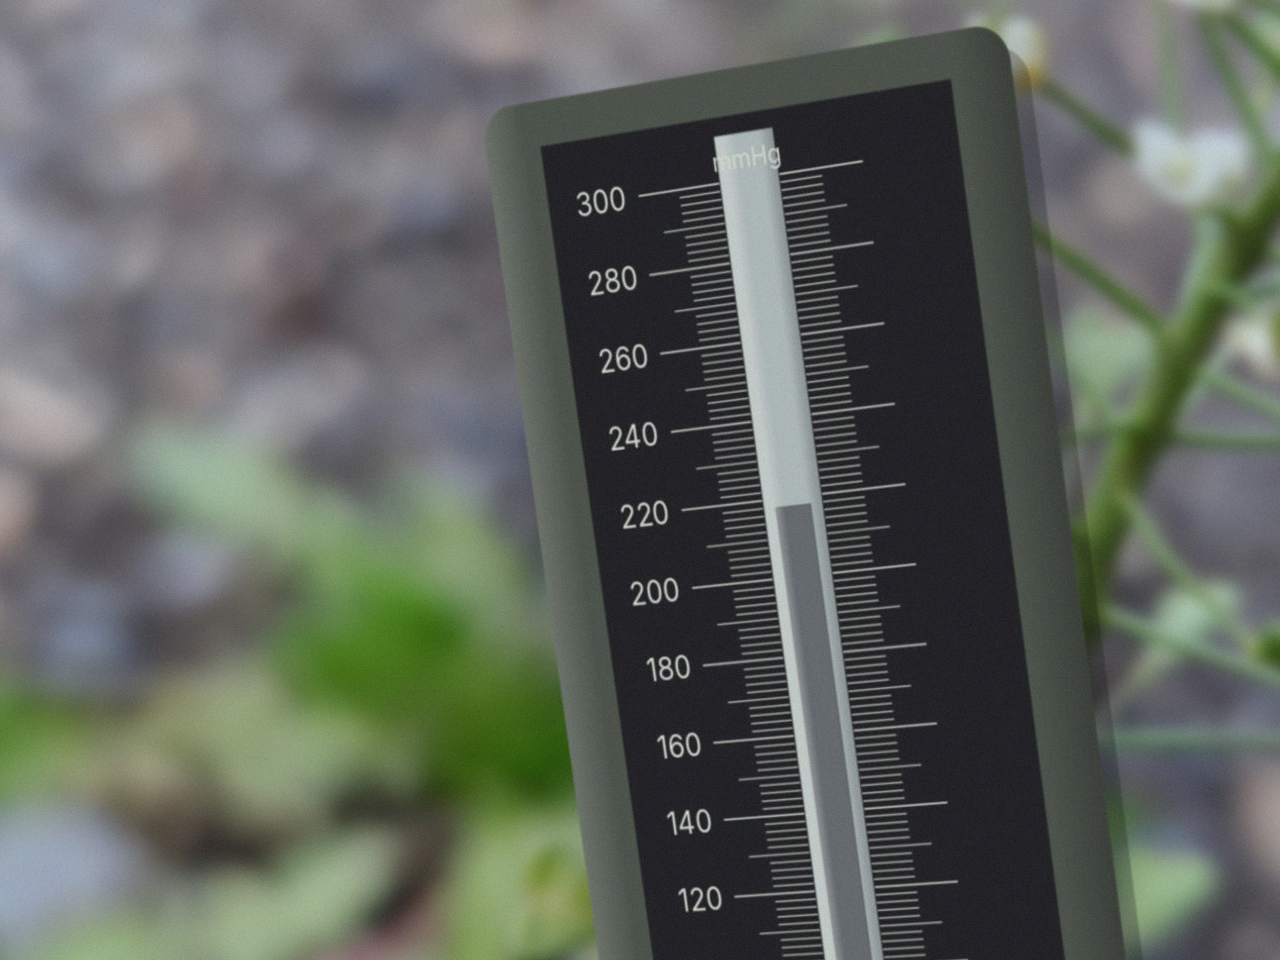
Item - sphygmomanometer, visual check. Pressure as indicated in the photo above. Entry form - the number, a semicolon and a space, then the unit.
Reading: 218; mmHg
